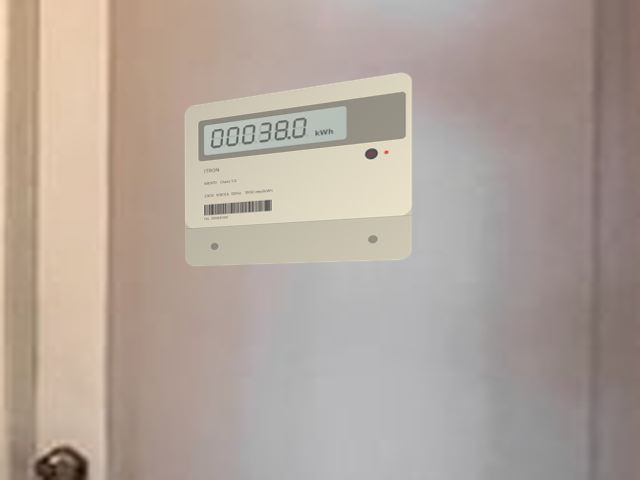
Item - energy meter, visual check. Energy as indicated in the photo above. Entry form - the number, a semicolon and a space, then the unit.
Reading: 38.0; kWh
